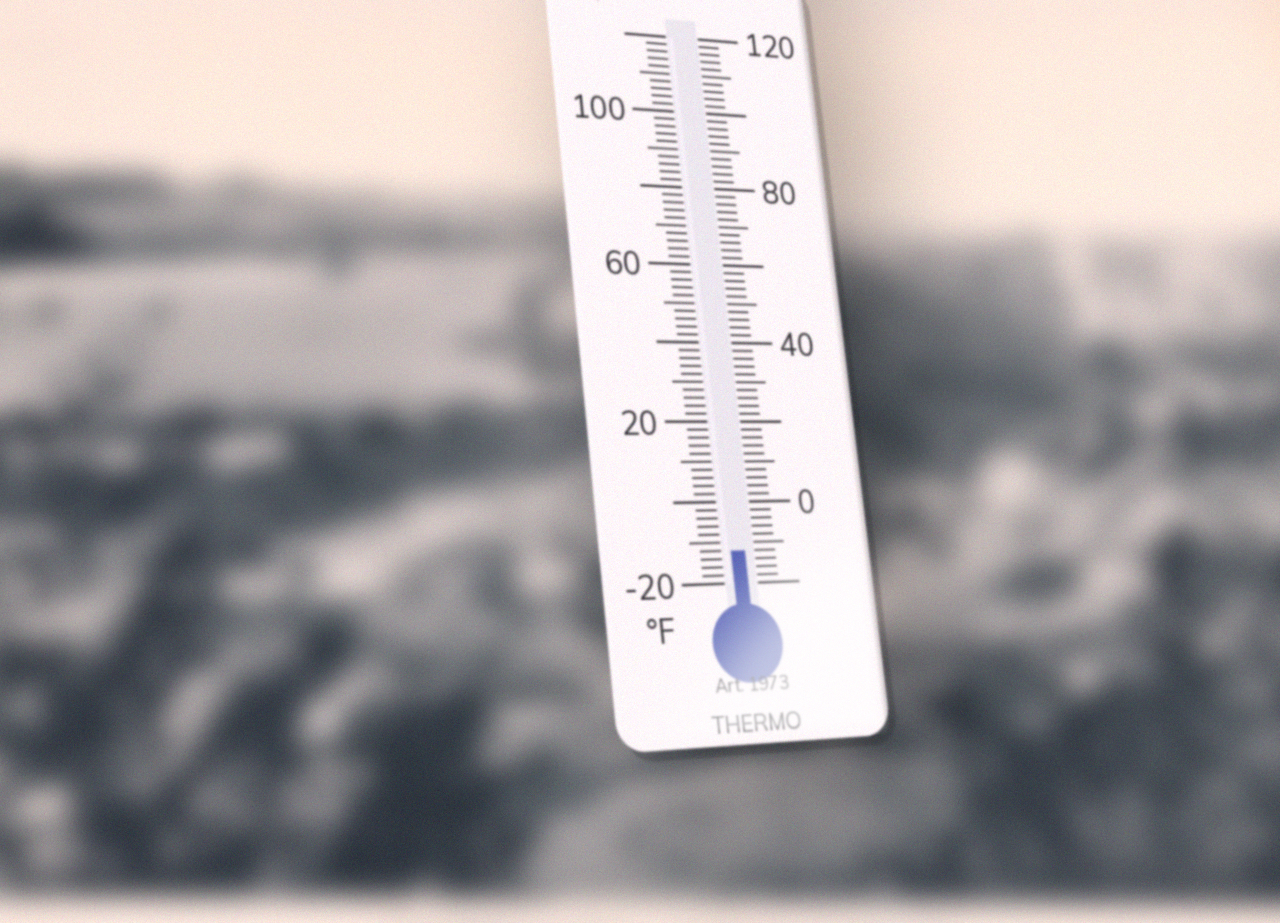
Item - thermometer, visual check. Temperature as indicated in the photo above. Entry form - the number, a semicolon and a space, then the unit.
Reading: -12; °F
